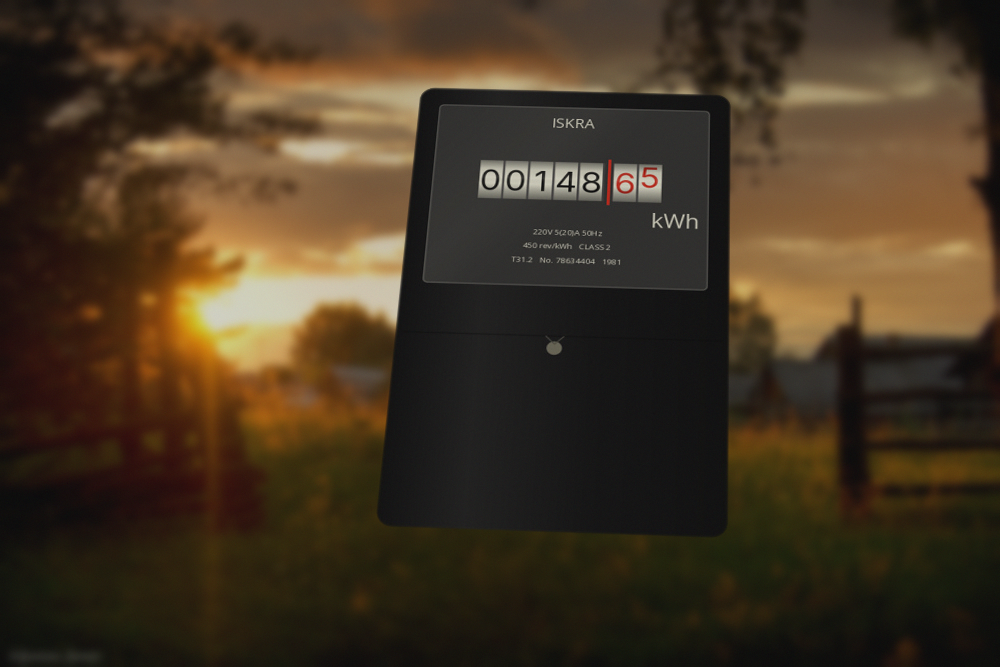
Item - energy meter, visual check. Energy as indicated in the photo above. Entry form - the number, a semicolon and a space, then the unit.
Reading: 148.65; kWh
